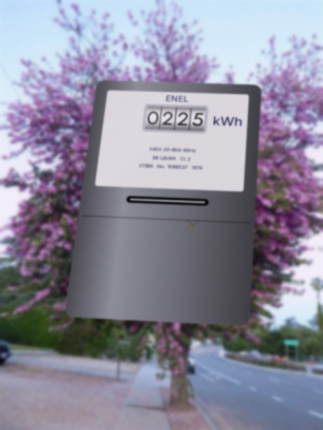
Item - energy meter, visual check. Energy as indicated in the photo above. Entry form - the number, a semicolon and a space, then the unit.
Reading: 225; kWh
